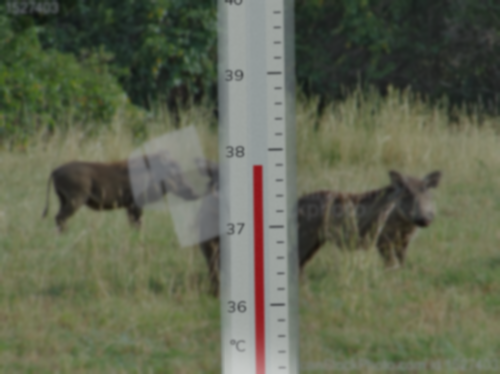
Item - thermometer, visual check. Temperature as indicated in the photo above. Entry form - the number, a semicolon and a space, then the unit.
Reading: 37.8; °C
